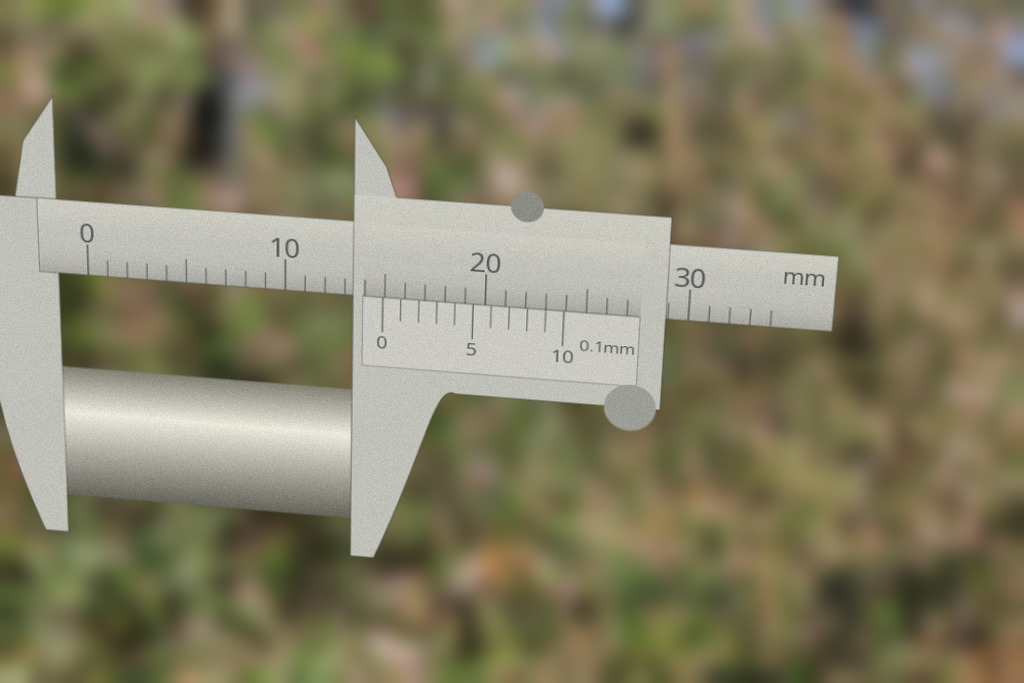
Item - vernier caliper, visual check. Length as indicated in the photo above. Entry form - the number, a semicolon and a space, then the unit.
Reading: 14.9; mm
